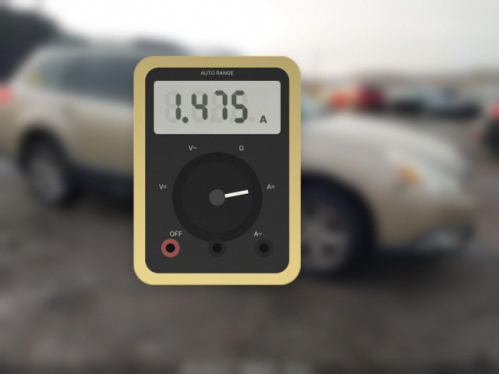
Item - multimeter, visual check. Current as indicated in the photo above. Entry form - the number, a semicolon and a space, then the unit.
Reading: 1.475; A
